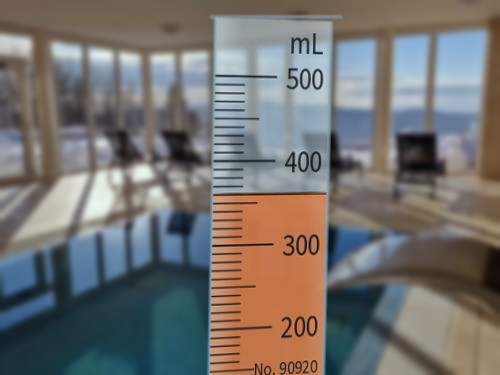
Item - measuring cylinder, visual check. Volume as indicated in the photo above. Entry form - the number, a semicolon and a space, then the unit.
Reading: 360; mL
